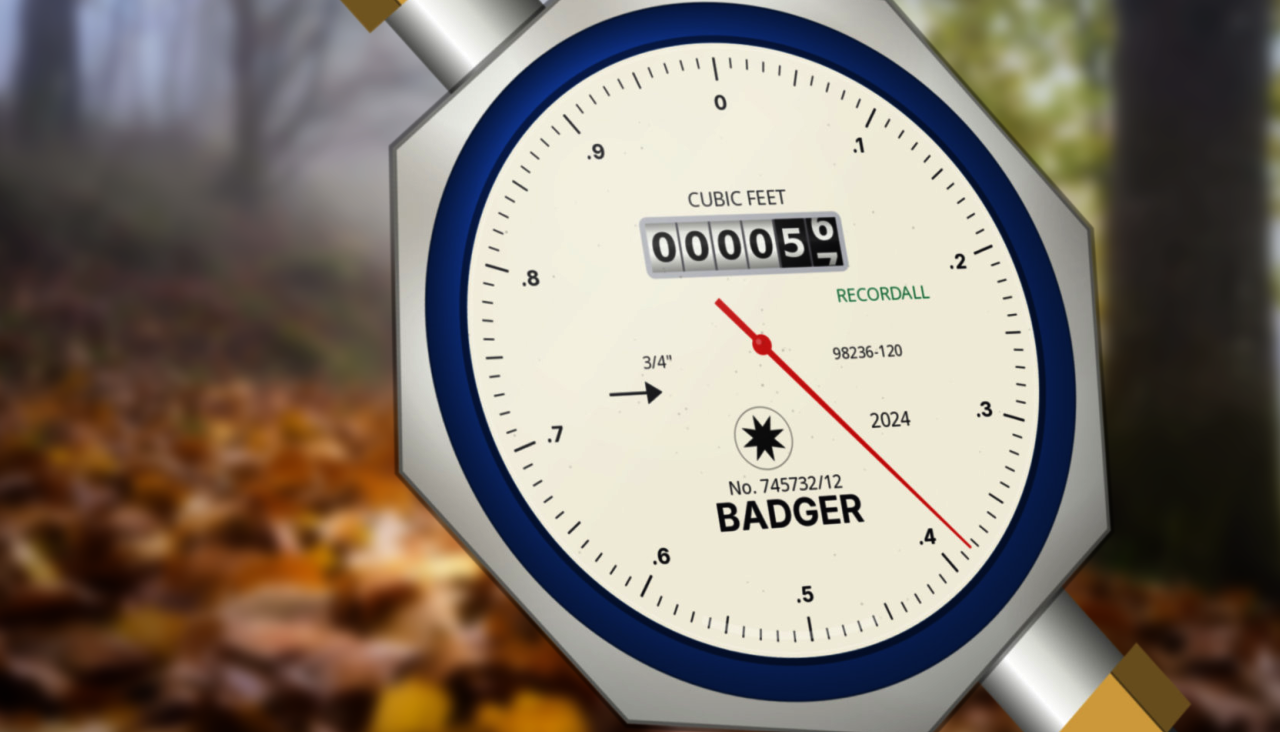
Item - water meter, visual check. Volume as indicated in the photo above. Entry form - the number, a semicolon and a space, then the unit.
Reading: 56.38; ft³
